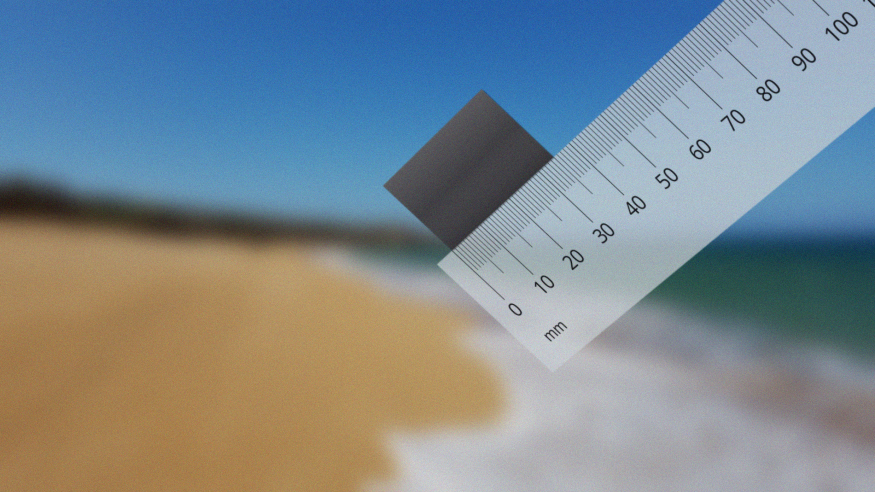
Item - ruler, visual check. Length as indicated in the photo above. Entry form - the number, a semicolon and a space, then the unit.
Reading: 35; mm
